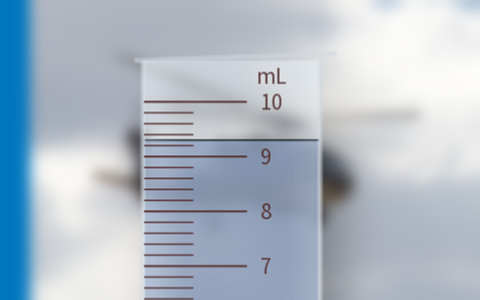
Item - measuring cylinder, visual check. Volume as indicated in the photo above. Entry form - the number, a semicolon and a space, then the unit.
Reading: 9.3; mL
